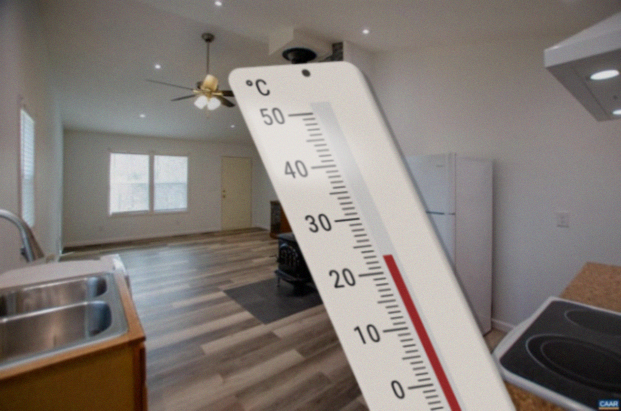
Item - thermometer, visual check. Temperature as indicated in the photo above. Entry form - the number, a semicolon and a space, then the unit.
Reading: 23; °C
